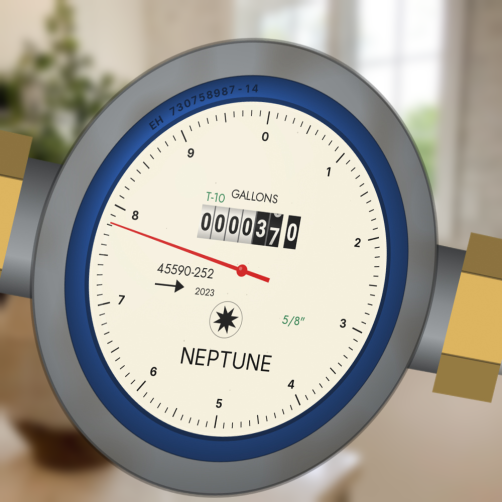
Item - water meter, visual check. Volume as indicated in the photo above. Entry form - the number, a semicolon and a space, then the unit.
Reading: 367.8; gal
